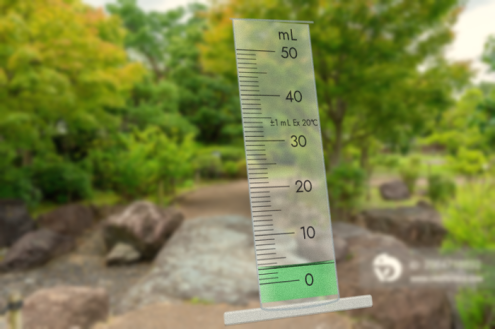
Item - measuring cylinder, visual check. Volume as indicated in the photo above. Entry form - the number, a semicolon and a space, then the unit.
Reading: 3; mL
